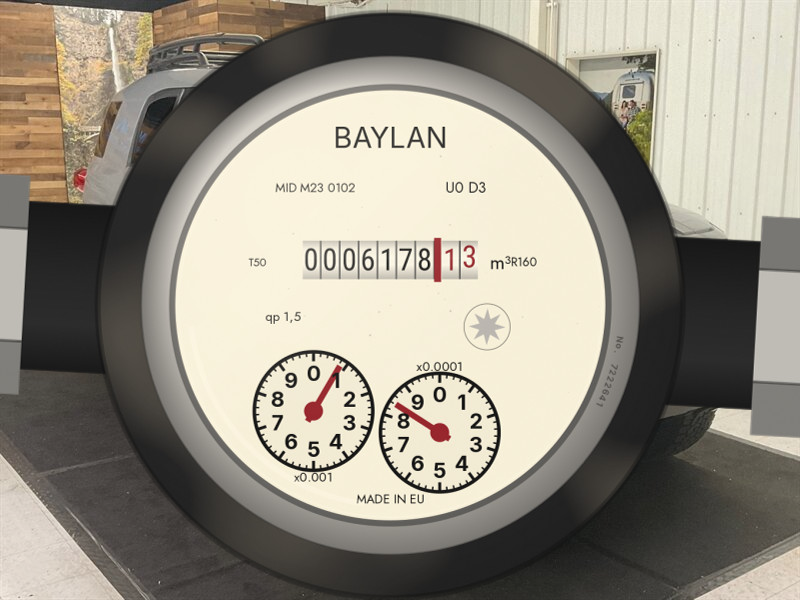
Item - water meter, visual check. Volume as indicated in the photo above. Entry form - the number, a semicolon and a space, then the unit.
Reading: 6178.1308; m³
